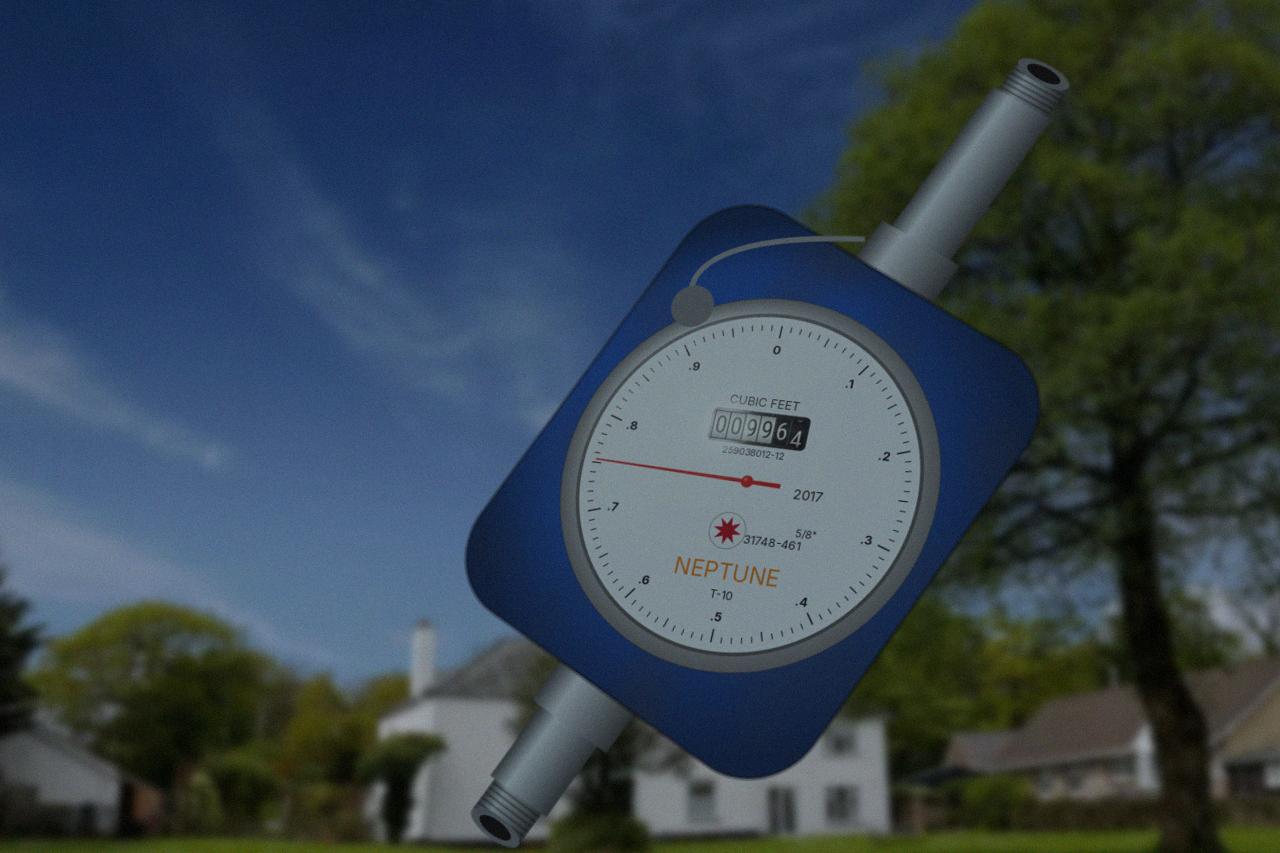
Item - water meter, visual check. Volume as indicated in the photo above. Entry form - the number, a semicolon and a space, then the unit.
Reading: 9963.75; ft³
